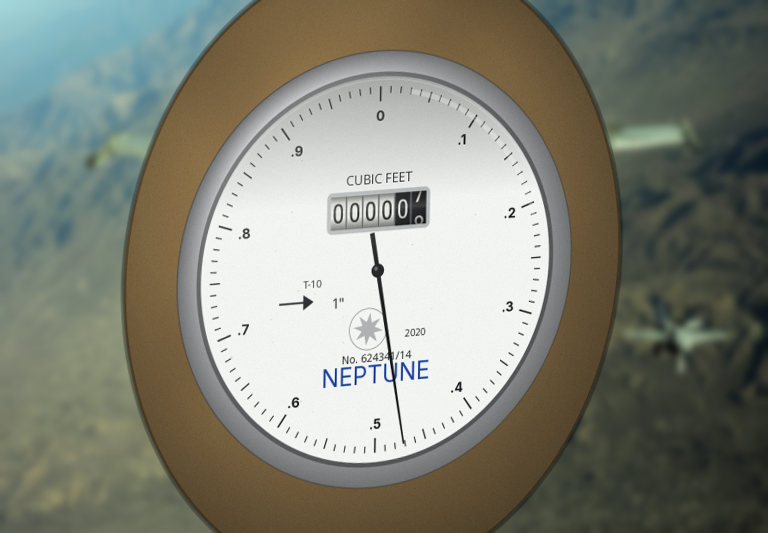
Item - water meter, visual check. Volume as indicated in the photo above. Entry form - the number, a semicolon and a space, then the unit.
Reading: 7.47; ft³
